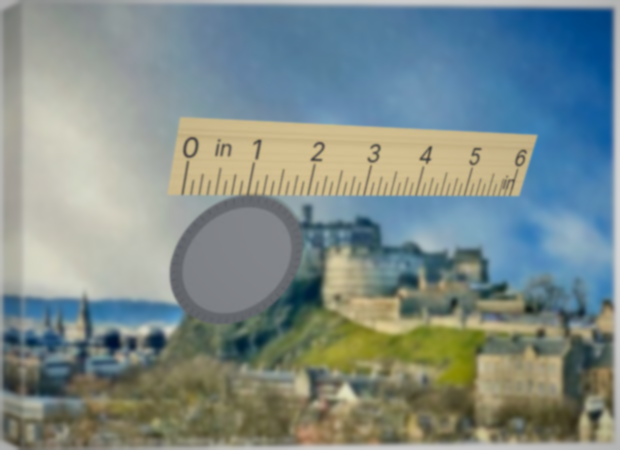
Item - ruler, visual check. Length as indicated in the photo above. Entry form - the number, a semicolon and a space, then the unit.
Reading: 2.125; in
